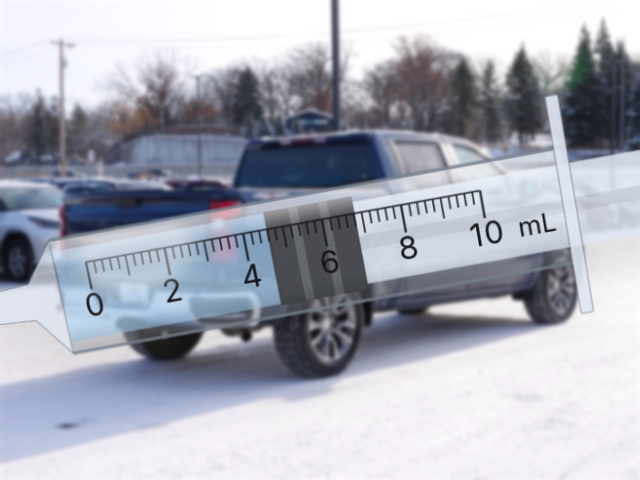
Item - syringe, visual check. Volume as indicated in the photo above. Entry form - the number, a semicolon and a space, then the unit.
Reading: 4.6; mL
